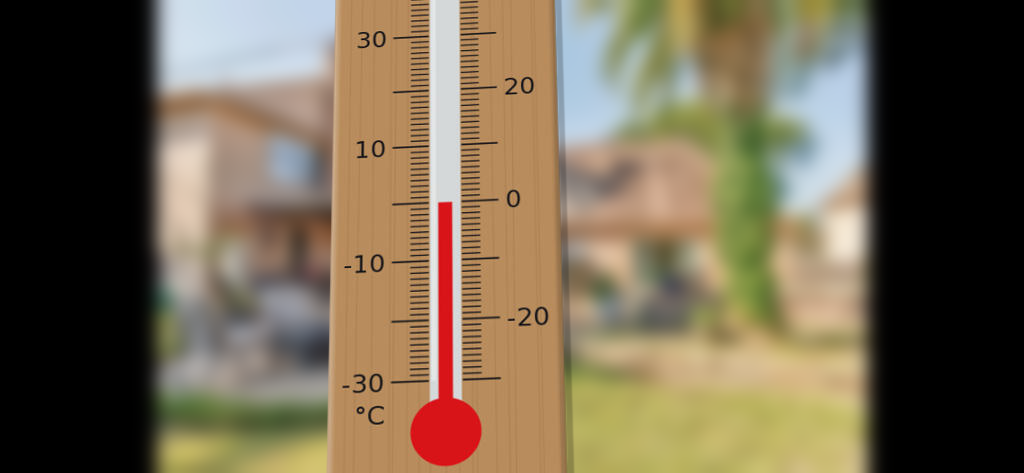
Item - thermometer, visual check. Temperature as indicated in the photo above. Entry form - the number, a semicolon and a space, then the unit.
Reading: 0; °C
